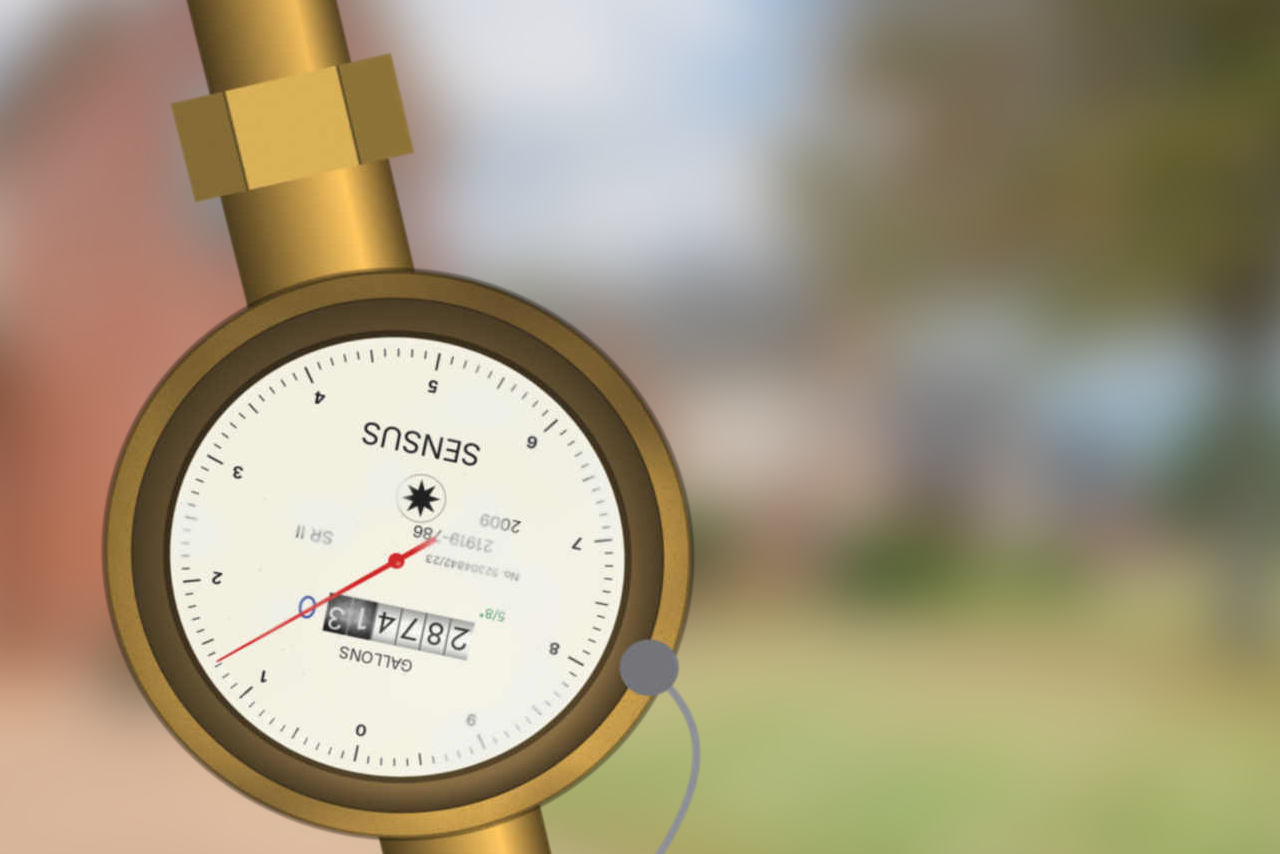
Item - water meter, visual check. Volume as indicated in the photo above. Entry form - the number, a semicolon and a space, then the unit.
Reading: 2874131.3; gal
